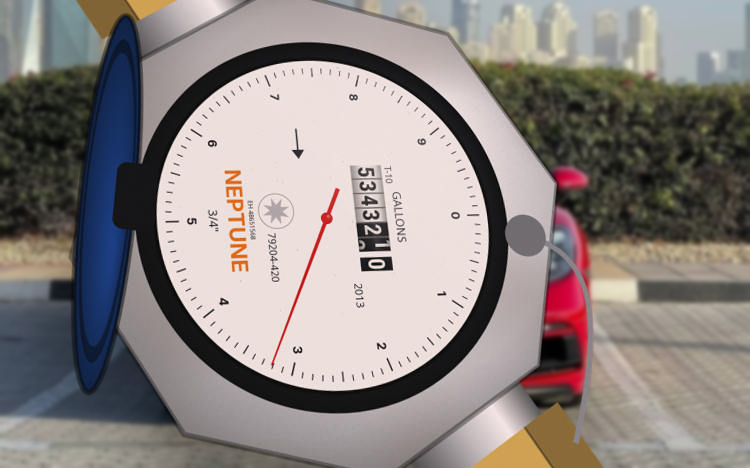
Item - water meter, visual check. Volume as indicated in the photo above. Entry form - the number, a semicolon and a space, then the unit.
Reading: 5343213.2; gal
